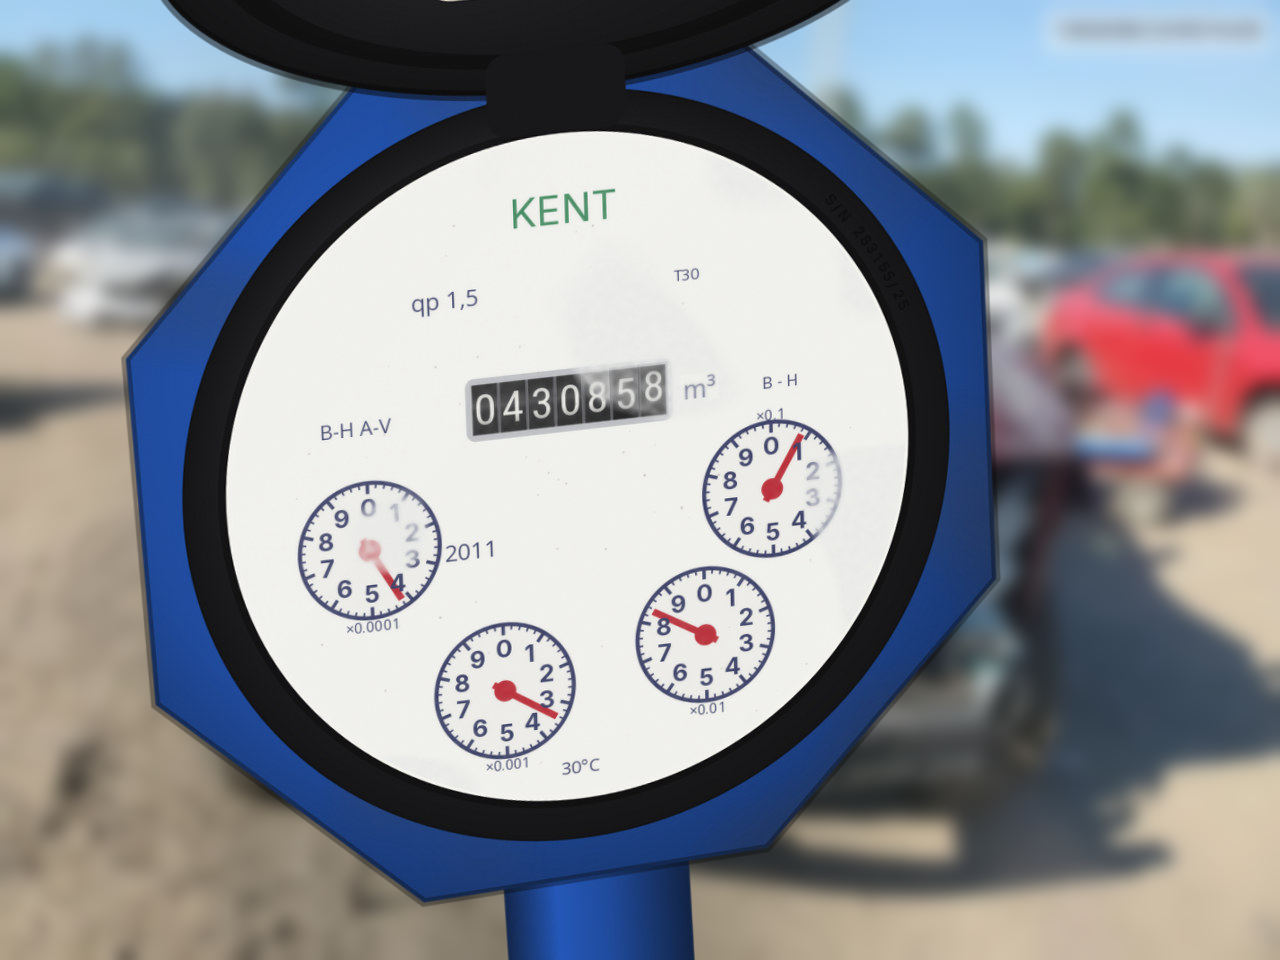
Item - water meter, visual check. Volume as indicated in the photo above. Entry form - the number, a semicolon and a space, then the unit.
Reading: 430858.0834; m³
